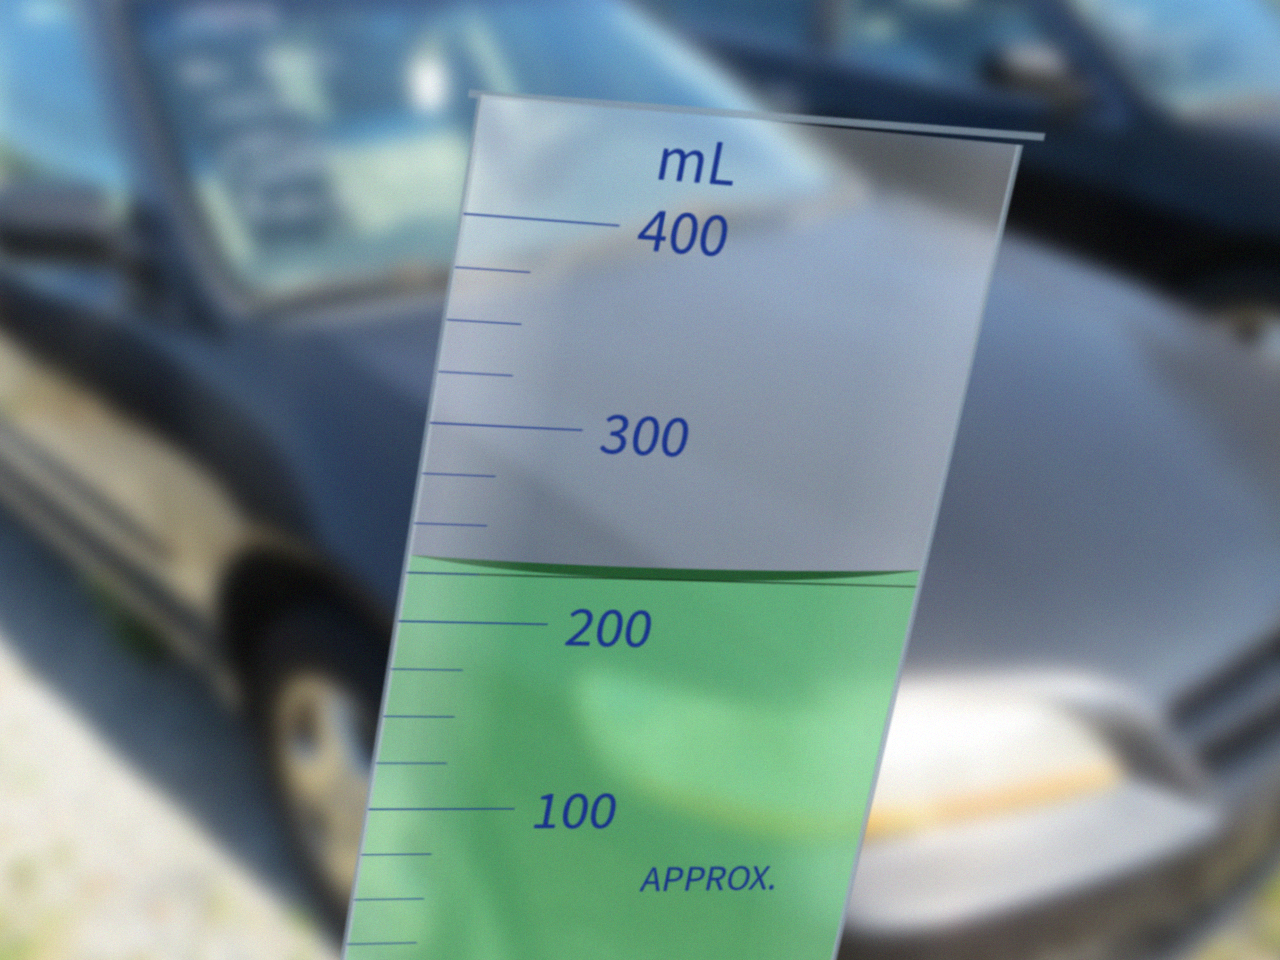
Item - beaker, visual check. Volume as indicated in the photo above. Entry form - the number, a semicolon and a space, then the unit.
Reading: 225; mL
